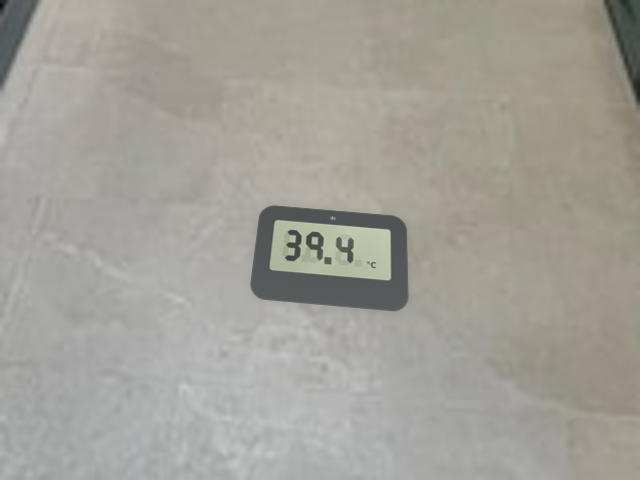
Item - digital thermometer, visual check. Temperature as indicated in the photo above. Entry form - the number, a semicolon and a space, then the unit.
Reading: 39.4; °C
